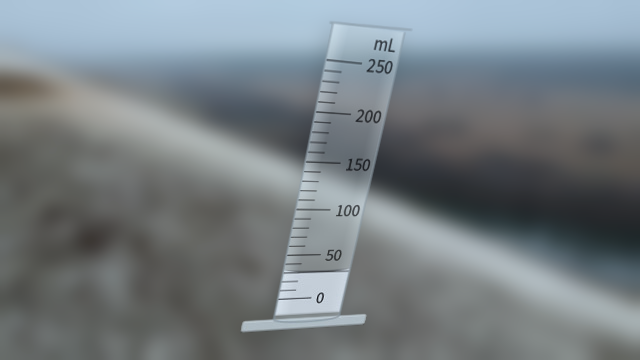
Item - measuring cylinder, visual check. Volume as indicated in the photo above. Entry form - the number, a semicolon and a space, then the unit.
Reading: 30; mL
